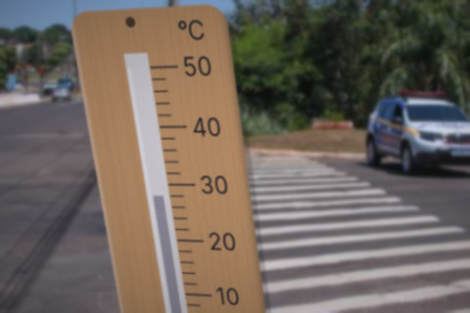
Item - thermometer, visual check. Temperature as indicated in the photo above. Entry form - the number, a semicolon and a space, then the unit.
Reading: 28; °C
